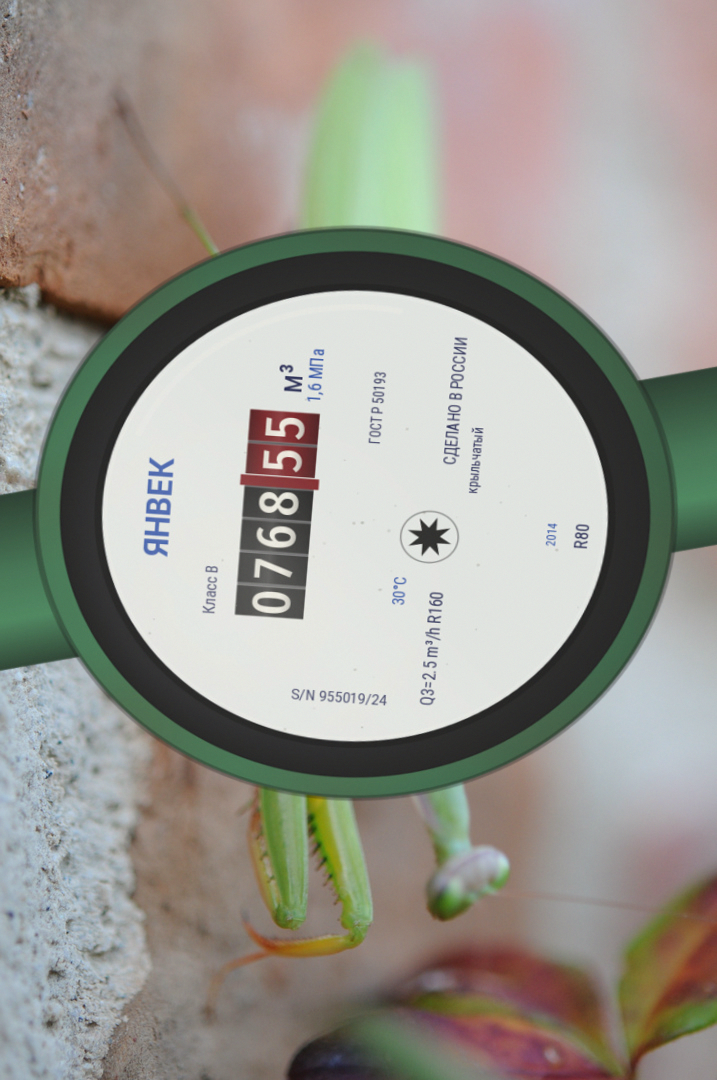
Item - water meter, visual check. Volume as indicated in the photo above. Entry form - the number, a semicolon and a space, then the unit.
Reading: 768.55; m³
